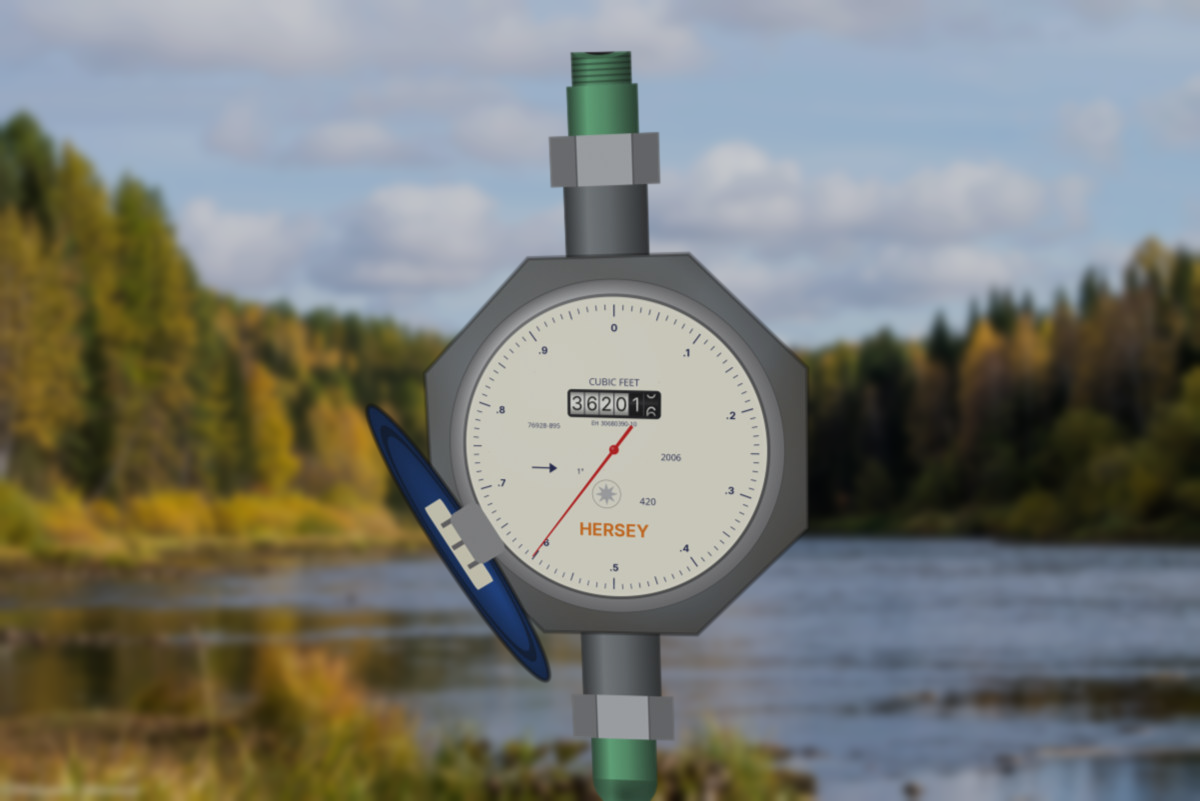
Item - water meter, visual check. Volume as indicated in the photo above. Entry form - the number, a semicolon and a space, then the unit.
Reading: 362015.60; ft³
